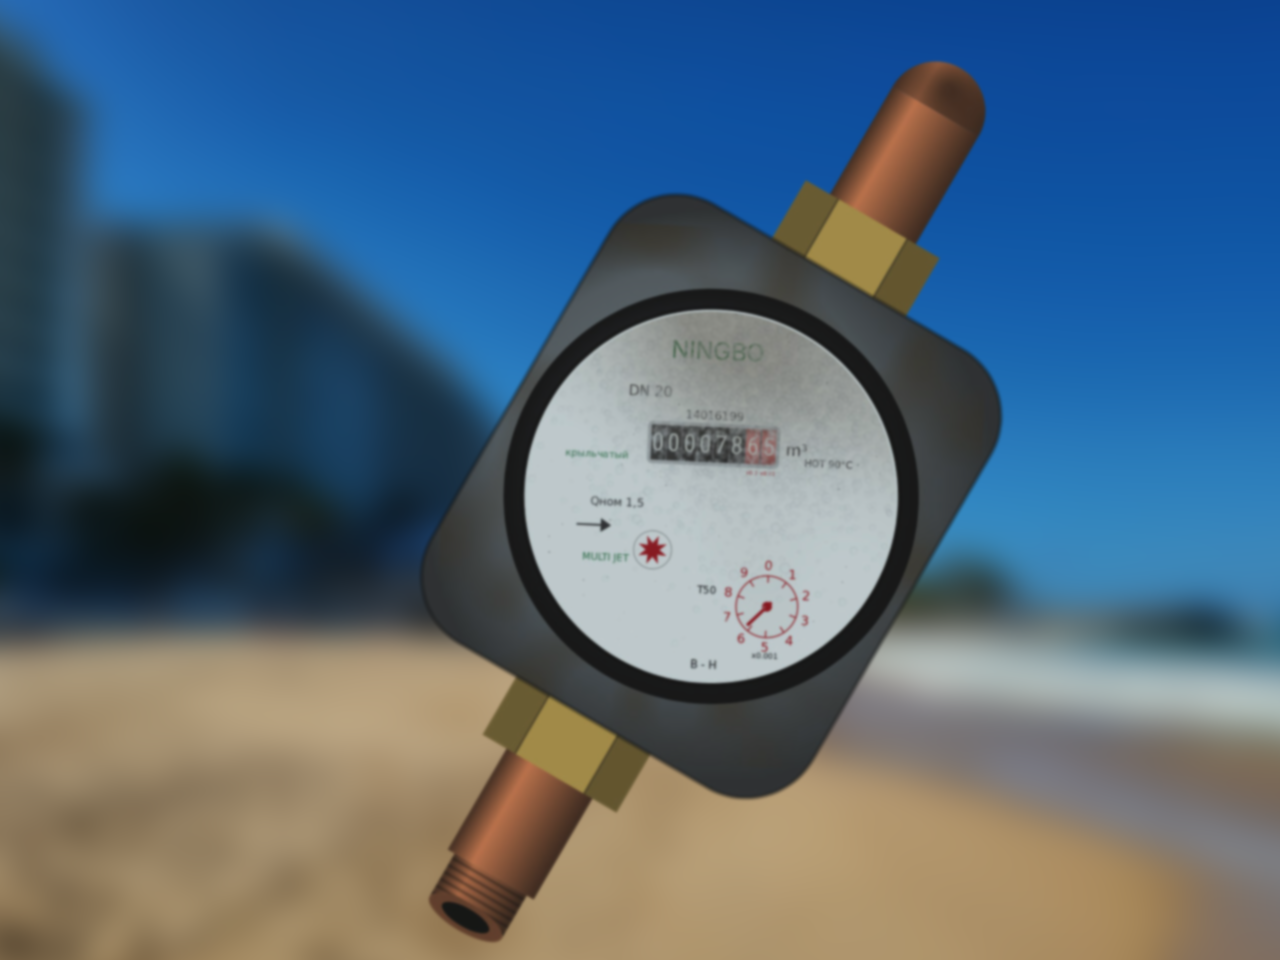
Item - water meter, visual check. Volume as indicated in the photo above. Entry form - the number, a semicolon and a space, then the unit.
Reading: 78.656; m³
